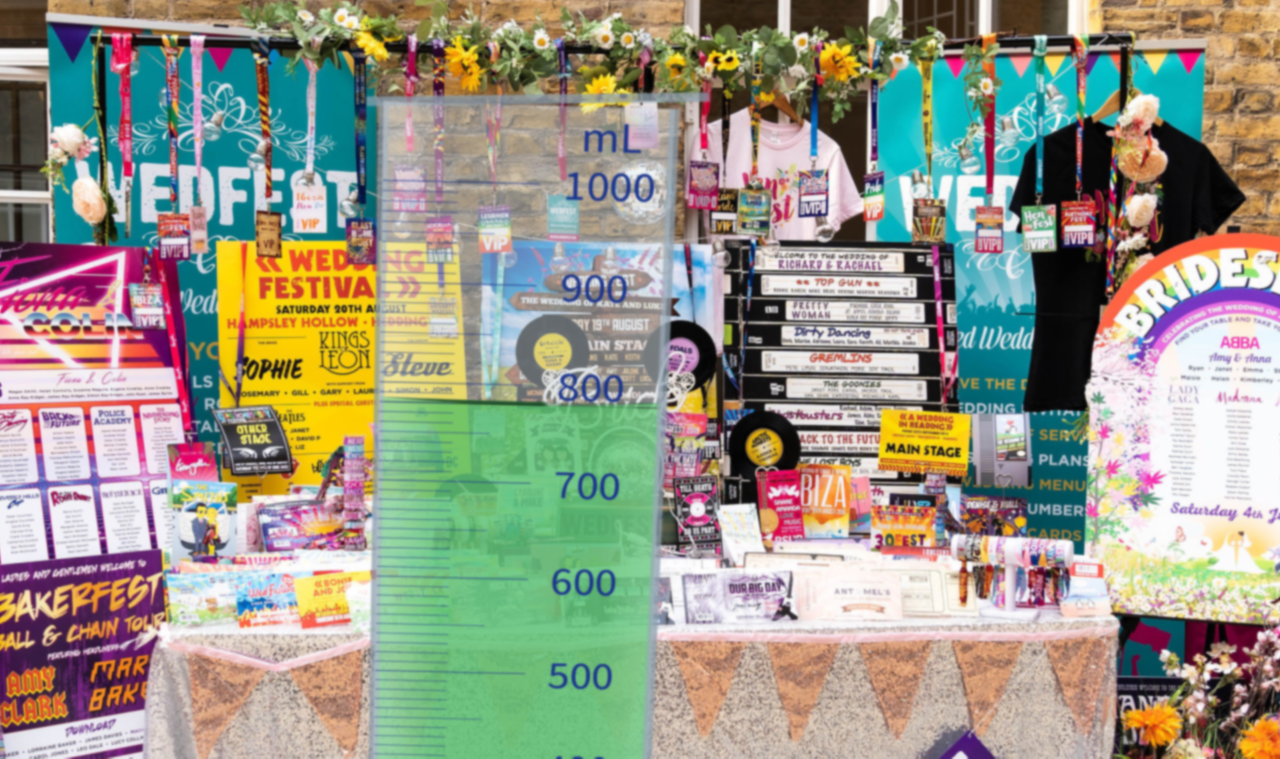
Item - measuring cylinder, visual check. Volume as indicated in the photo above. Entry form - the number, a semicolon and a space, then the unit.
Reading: 780; mL
